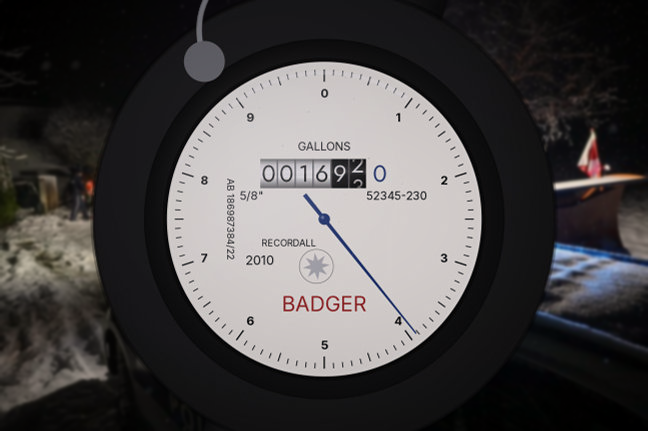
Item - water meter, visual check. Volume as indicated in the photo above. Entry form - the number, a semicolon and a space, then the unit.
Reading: 16923.9; gal
